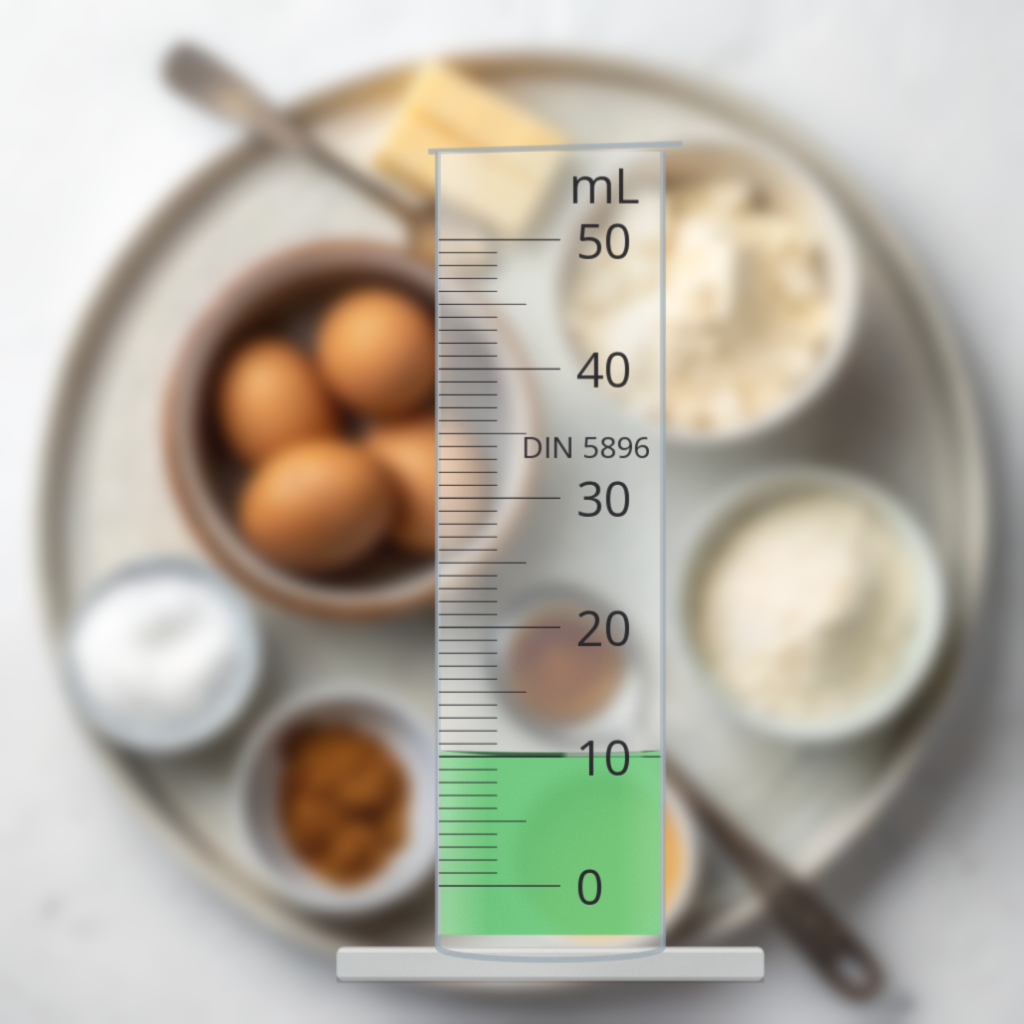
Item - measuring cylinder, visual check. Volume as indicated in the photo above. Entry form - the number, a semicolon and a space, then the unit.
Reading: 10; mL
